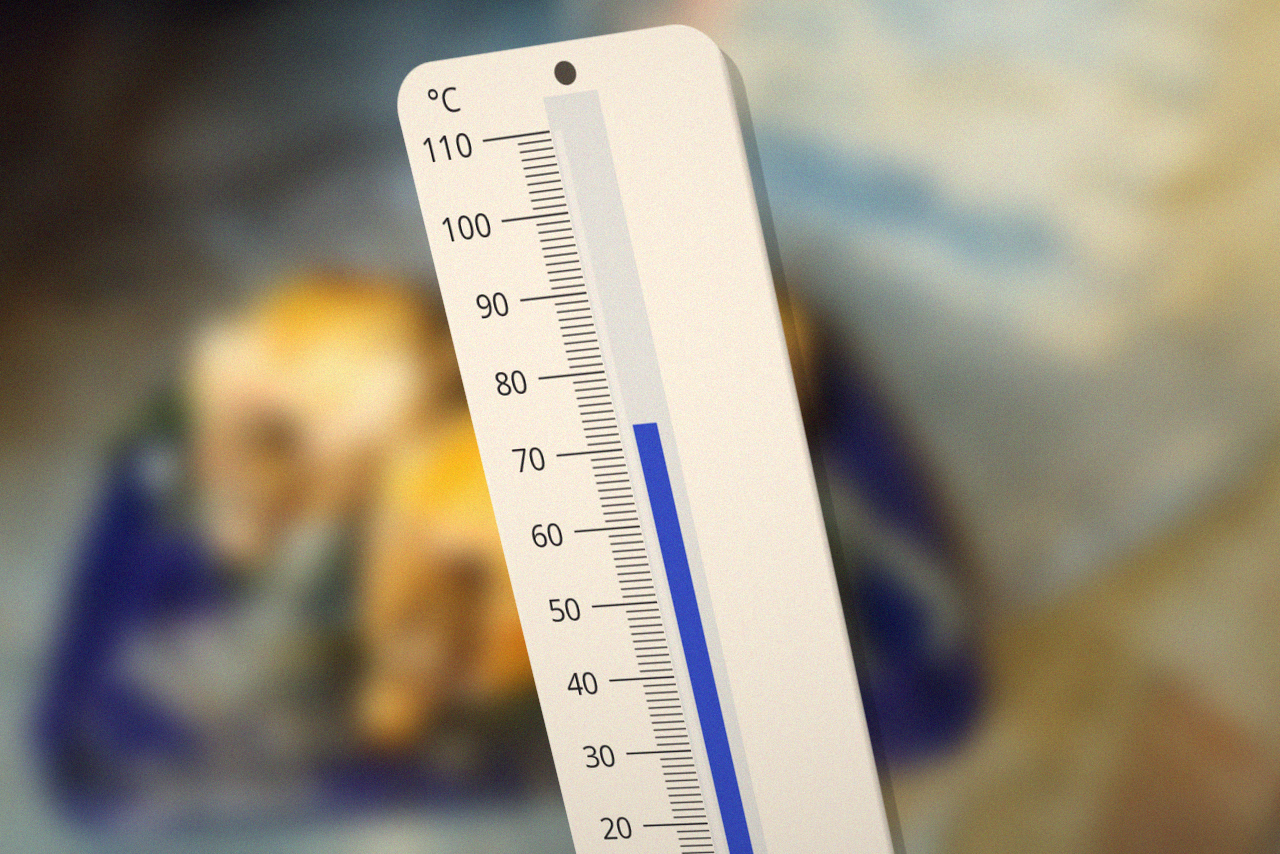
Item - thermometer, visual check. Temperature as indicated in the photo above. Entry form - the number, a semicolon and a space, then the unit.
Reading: 73; °C
